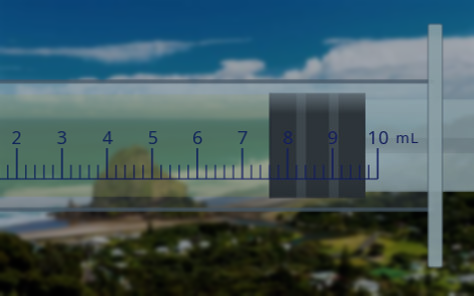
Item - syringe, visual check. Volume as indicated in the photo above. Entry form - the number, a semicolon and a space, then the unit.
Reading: 7.6; mL
